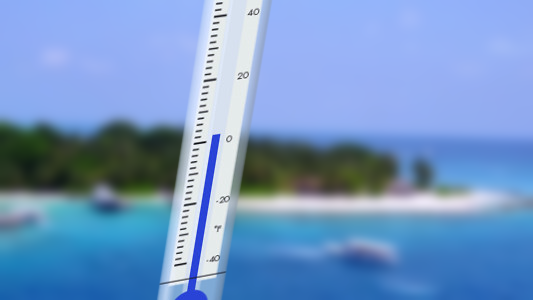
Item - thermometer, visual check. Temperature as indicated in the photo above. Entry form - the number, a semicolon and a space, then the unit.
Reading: 2; °F
